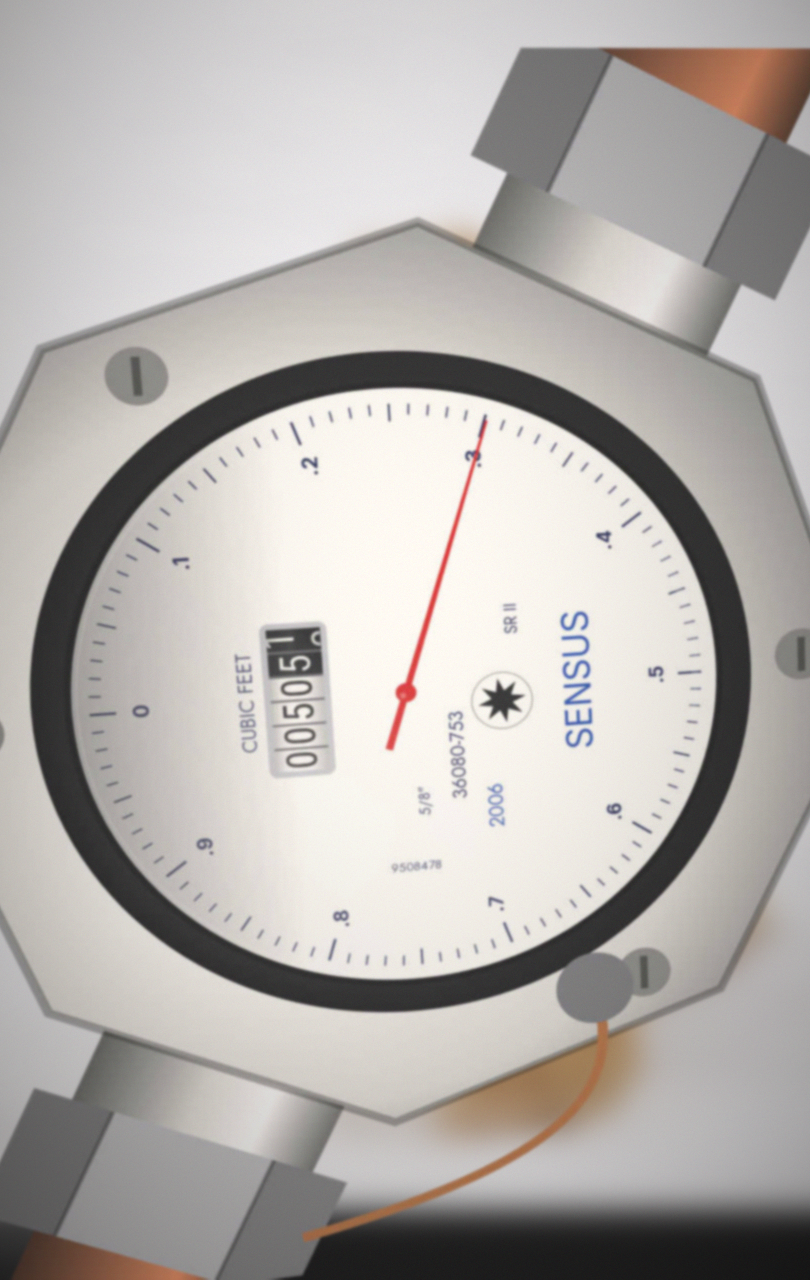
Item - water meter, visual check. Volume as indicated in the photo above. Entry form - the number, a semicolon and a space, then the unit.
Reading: 5051.30; ft³
